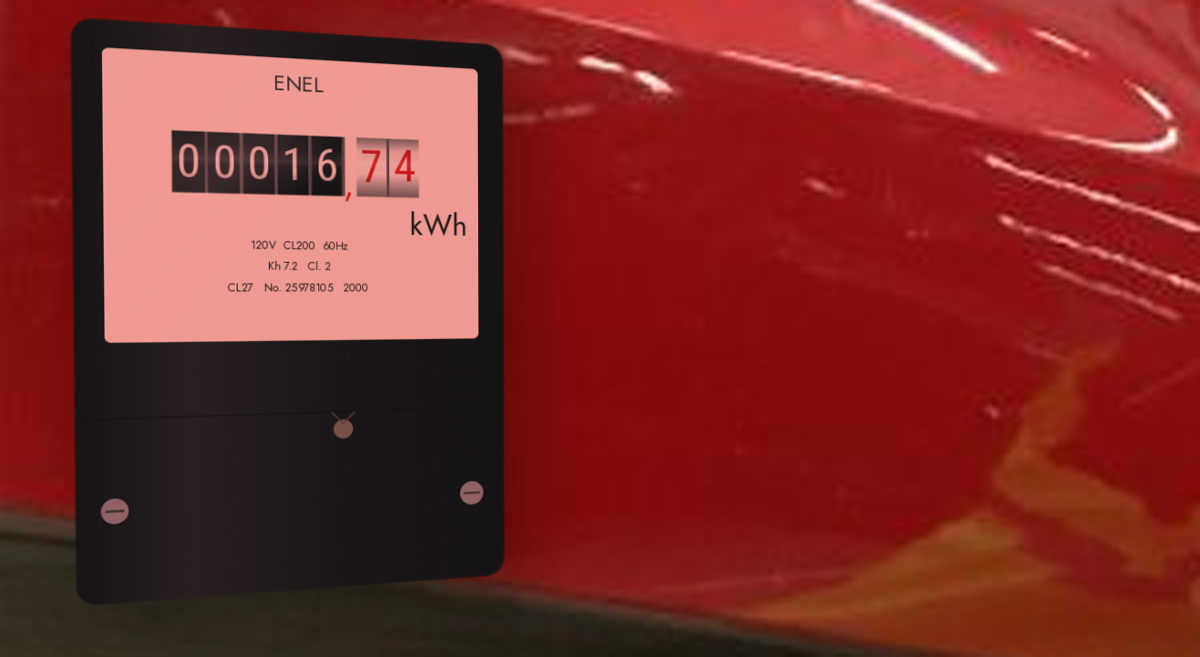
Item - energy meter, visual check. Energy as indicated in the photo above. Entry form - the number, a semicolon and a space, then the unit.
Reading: 16.74; kWh
